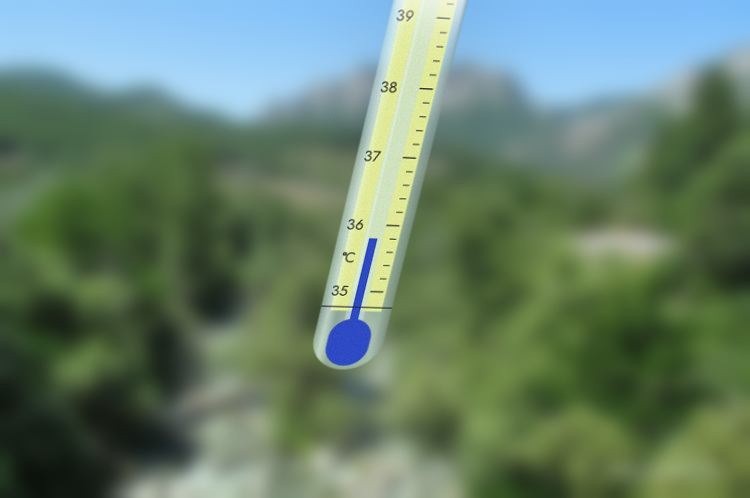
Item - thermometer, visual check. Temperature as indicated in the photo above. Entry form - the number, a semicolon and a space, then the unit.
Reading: 35.8; °C
